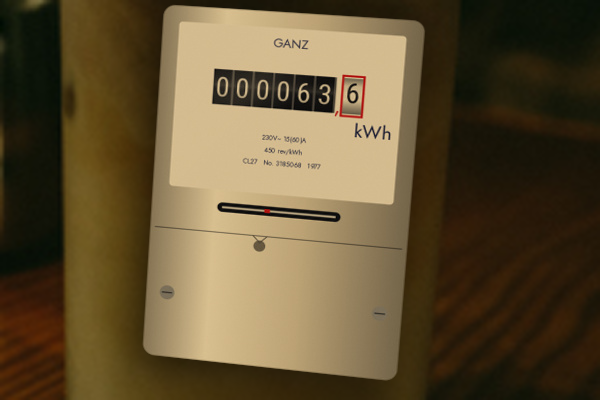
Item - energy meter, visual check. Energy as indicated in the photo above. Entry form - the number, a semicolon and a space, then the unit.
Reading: 63.6; kWh
